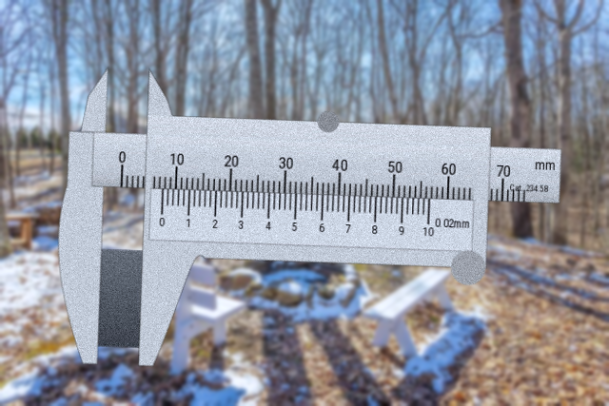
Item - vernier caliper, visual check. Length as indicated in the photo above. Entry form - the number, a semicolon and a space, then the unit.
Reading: 7.6; mm
